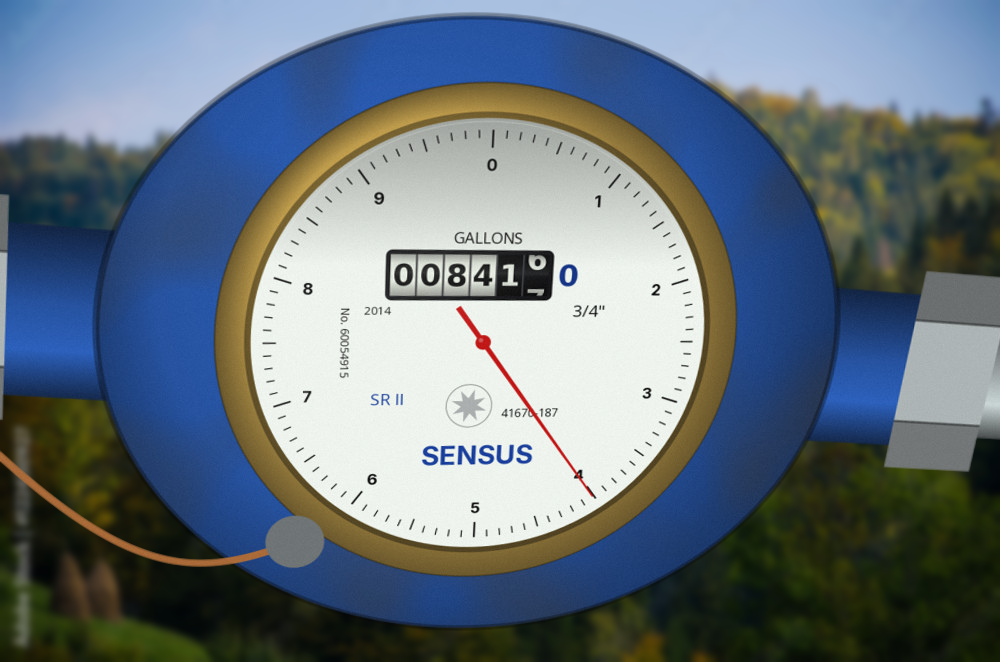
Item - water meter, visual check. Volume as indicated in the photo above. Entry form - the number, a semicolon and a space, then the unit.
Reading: 84164.0; gal
